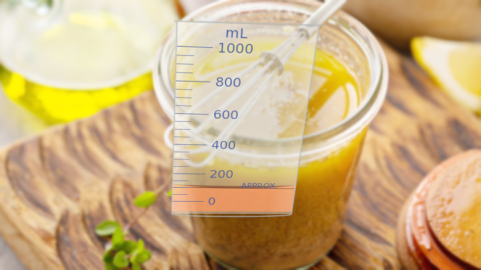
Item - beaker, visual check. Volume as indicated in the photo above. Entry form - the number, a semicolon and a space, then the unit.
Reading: 100; mL
